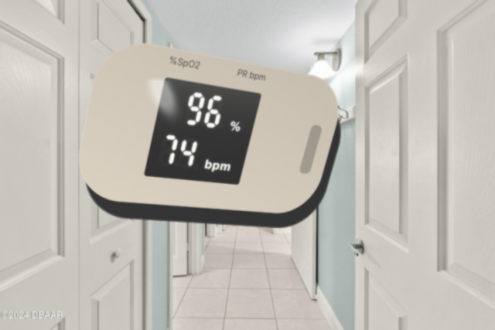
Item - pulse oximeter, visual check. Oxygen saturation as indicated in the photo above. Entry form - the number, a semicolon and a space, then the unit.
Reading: 96; %
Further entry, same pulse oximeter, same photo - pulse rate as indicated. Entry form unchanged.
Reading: 74; bpm
